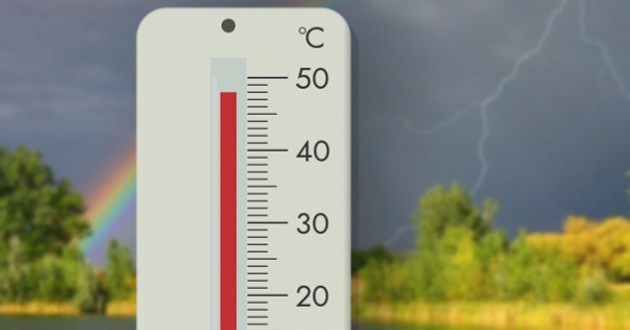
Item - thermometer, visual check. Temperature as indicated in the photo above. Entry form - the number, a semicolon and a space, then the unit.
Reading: 48; °C
